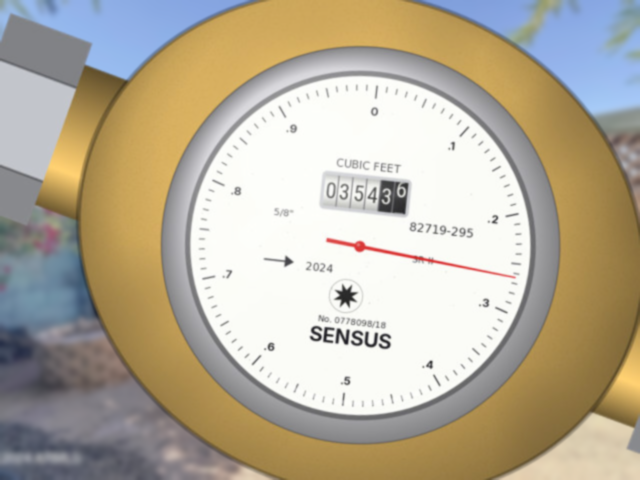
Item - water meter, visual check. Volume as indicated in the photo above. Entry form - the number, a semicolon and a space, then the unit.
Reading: 35436.26; ft³
